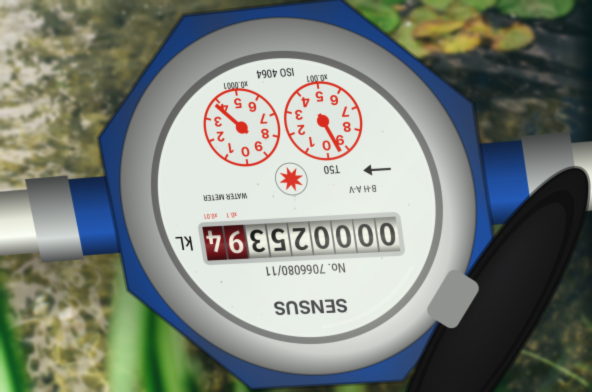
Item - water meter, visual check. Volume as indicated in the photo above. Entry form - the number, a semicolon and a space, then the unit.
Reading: 253.9393; kL
